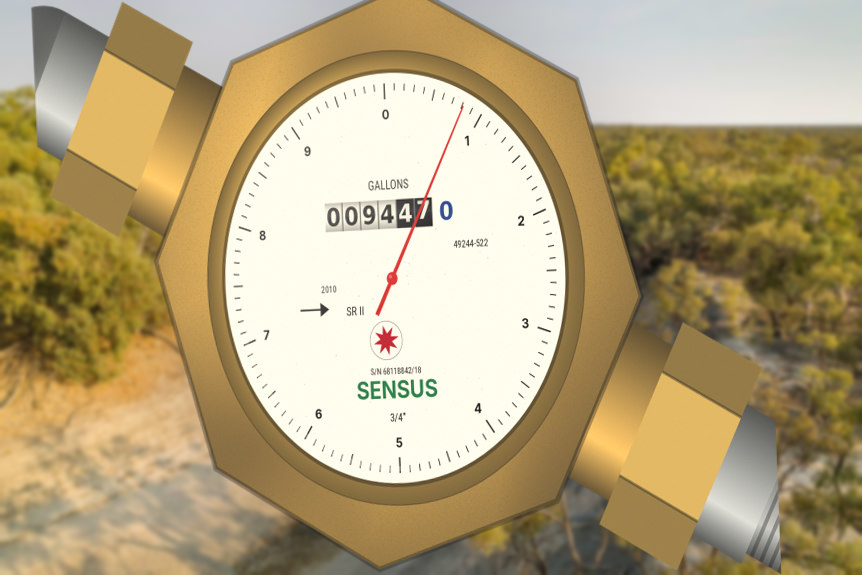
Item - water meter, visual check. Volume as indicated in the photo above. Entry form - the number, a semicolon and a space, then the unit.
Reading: 94470.8; gal
